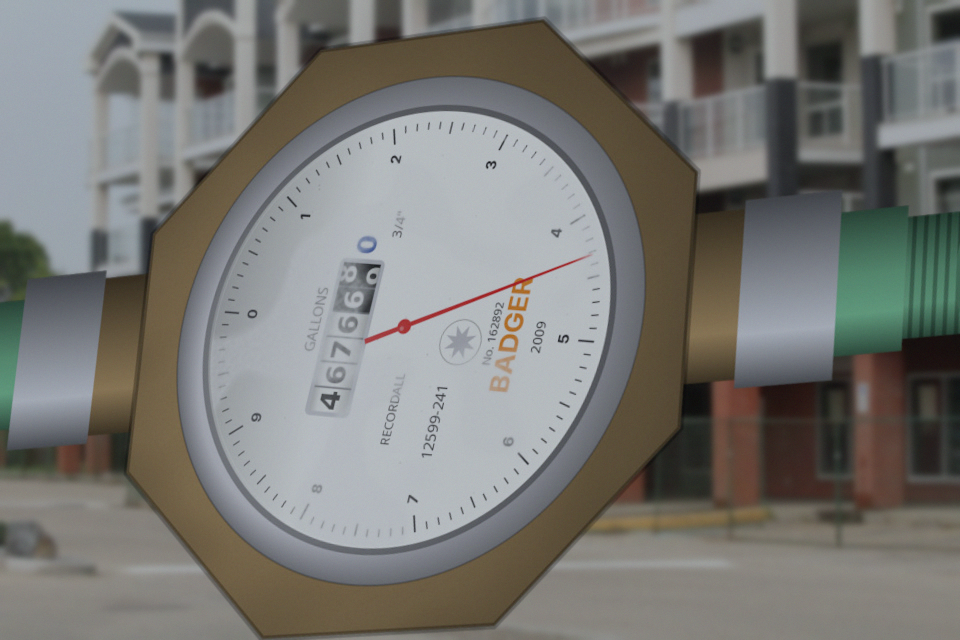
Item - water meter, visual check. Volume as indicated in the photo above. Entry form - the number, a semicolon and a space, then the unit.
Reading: 4676684.3; gal
